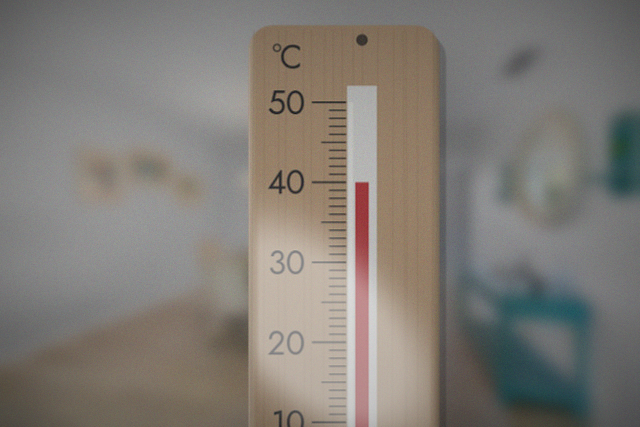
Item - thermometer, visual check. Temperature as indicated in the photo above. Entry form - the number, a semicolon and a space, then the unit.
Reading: 40; °C
